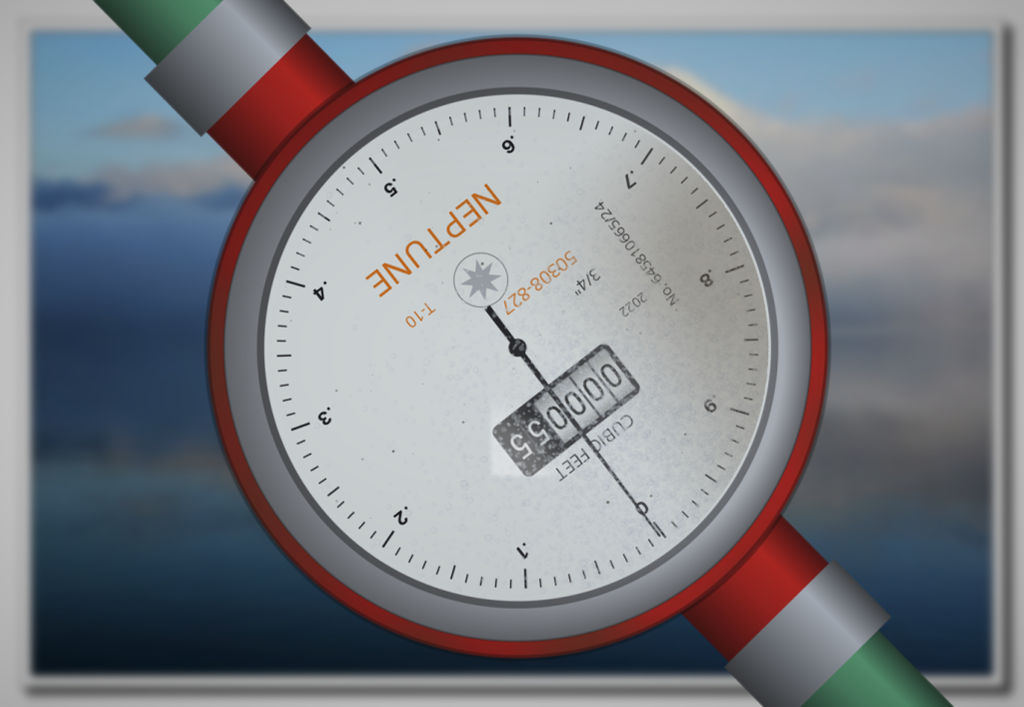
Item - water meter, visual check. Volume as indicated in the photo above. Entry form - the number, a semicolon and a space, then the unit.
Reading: 55.00; ft³
